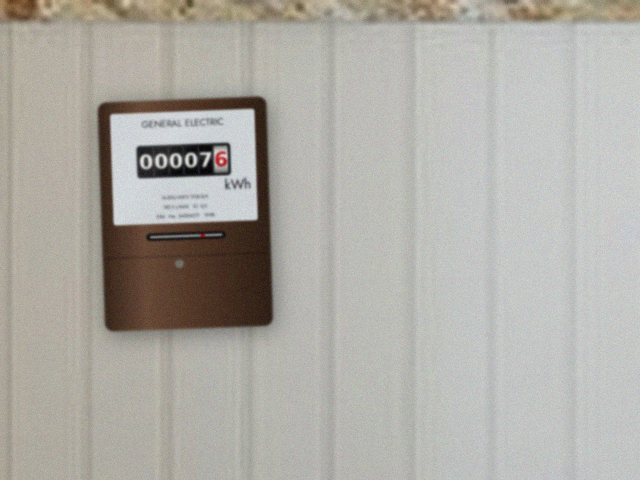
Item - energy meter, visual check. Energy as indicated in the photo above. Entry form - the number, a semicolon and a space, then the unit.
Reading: 7.6; kWh
